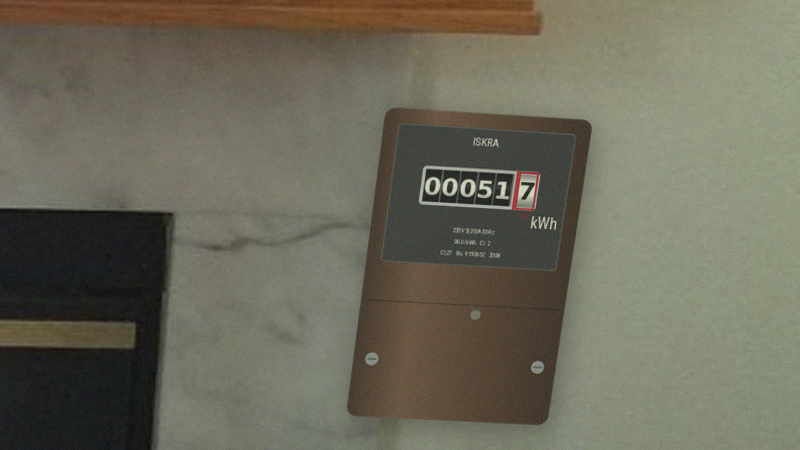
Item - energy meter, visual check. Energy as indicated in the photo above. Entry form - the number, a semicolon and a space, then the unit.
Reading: 51.7; kWh
